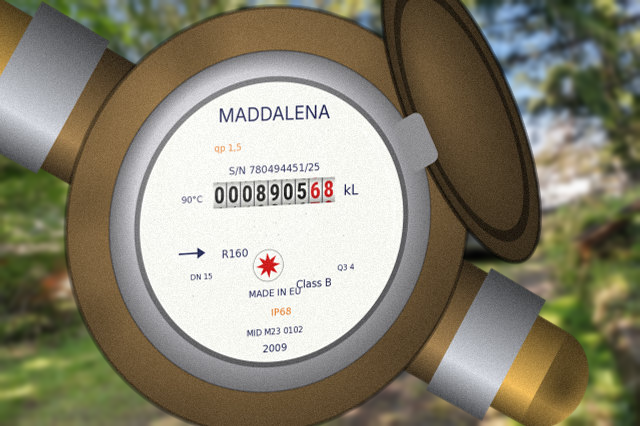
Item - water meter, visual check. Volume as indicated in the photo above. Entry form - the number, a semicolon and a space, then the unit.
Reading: 8905.68; kL
